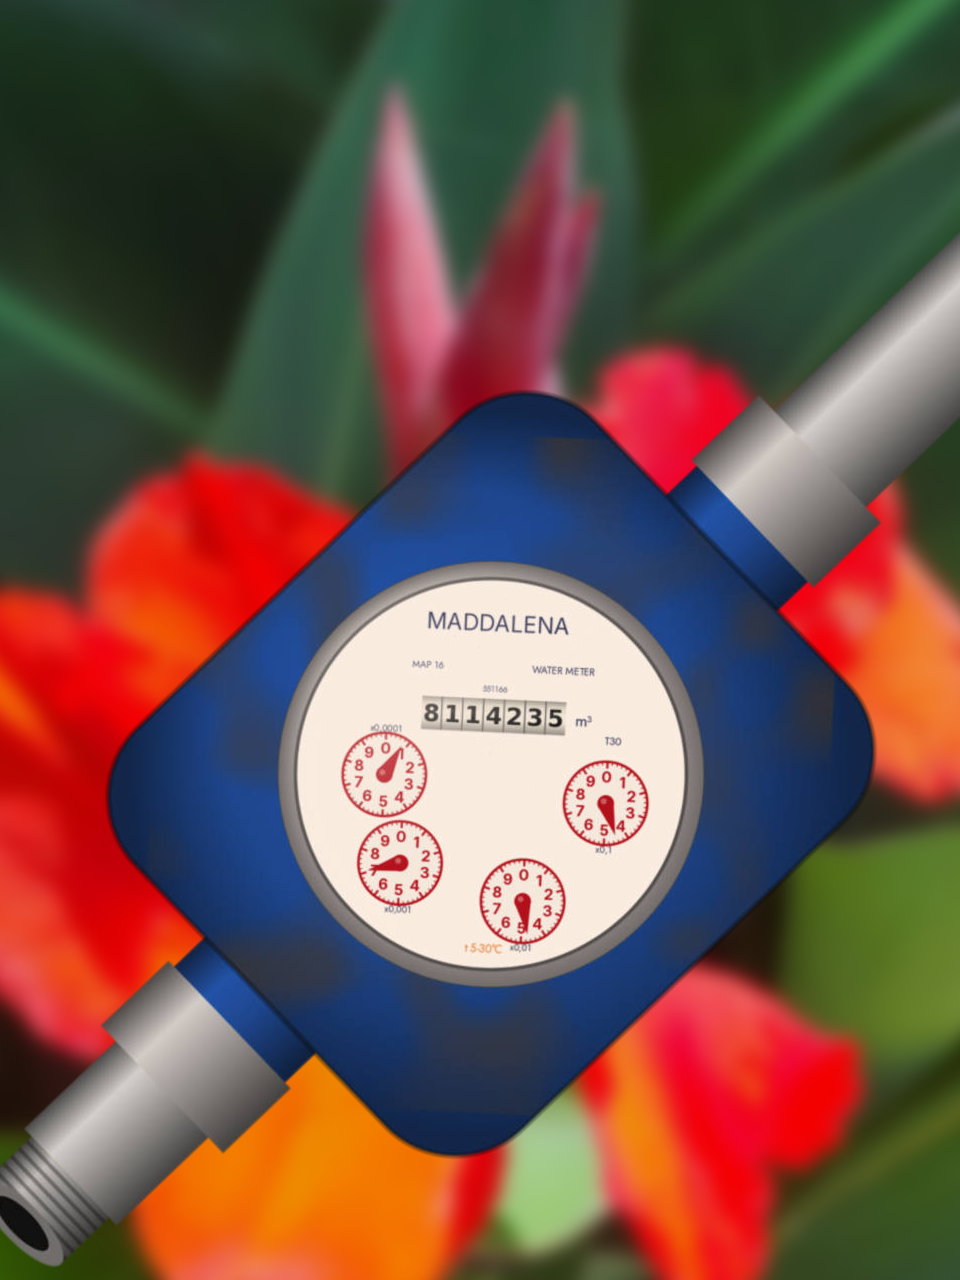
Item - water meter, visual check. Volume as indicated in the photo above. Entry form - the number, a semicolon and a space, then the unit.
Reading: 8114235.4470; m³
